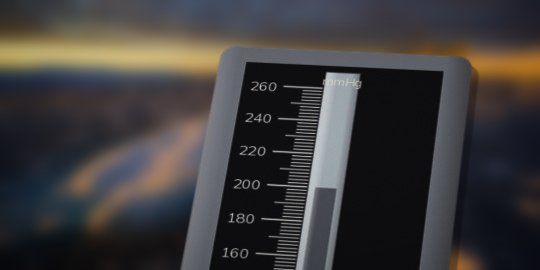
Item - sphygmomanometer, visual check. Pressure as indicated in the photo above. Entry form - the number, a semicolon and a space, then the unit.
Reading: 200; mmHg
